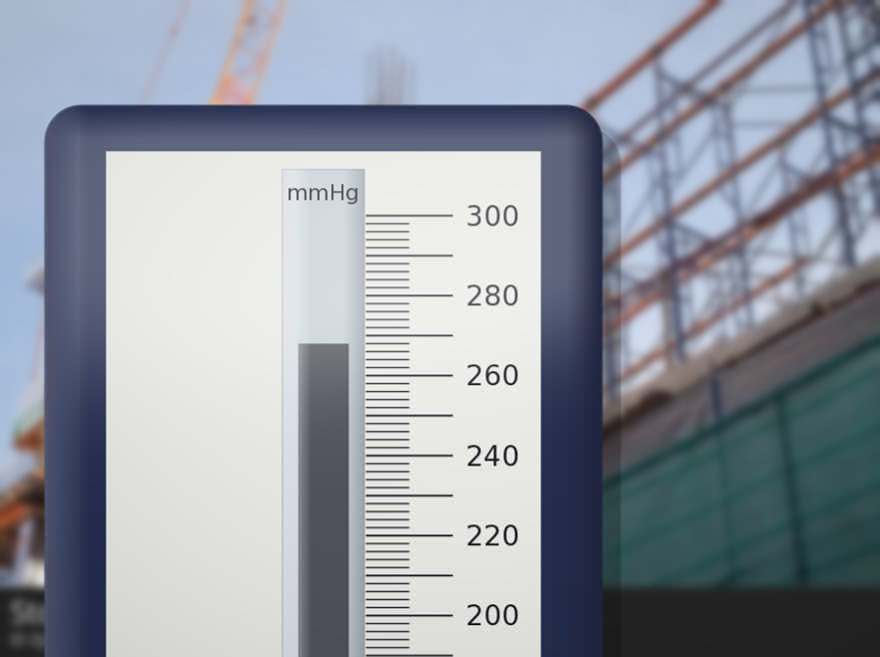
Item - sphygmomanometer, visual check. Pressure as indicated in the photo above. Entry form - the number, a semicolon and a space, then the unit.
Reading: 268; mmHg
